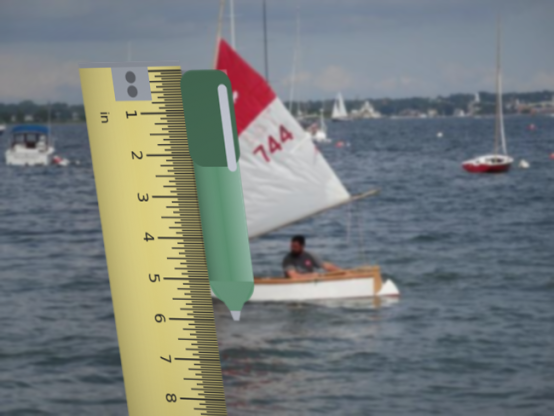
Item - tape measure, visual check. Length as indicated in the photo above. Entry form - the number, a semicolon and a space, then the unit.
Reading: 6; in
